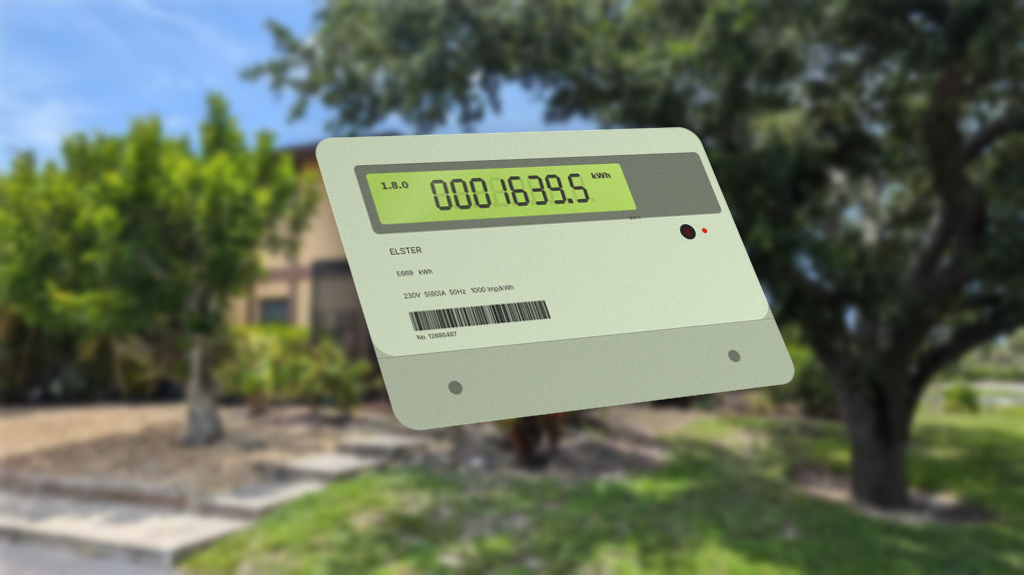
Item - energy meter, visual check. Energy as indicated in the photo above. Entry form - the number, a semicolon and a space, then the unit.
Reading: 1639.5; kWh
